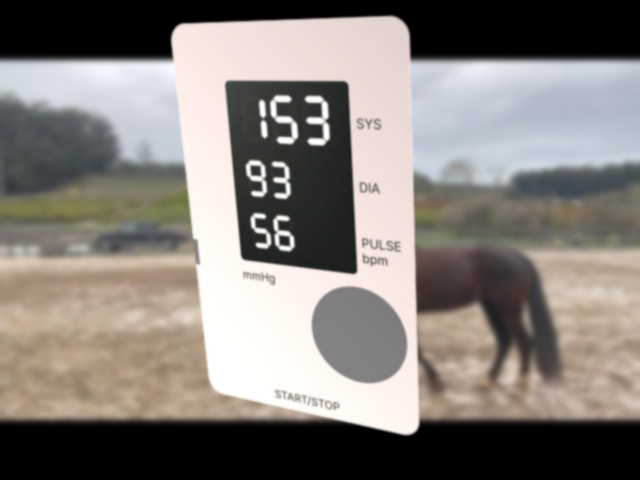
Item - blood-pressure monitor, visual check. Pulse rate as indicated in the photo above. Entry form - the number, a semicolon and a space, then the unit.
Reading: 56; bpm
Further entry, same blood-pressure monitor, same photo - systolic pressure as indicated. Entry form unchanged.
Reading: 153; mmHg
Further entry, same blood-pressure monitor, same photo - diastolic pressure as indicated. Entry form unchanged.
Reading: 93; mmHg
